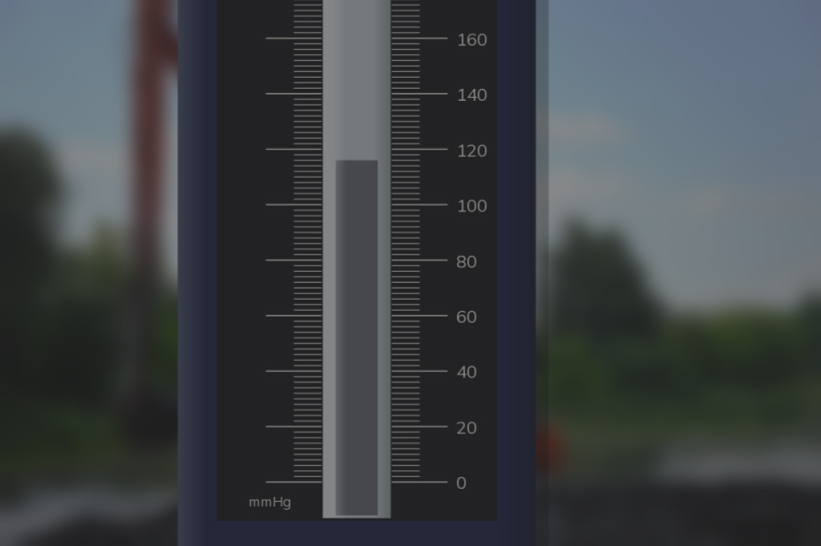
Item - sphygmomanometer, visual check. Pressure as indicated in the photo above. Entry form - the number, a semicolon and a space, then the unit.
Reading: 116; mmHg
